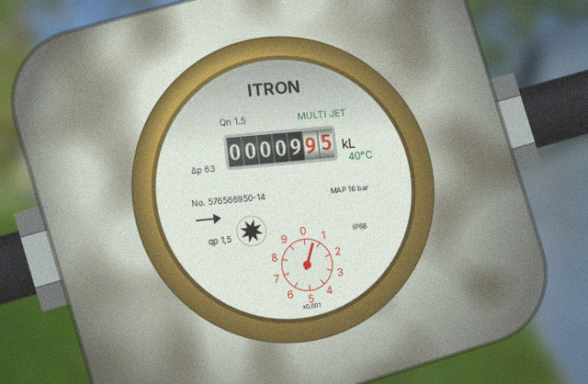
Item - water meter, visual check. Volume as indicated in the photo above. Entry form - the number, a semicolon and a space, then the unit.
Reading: 9.950; kL
